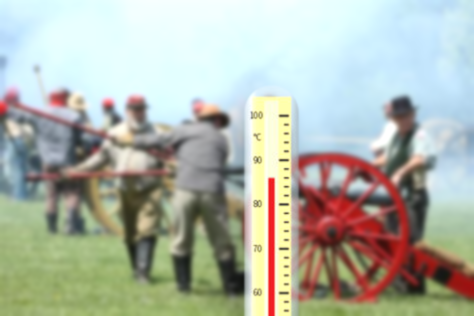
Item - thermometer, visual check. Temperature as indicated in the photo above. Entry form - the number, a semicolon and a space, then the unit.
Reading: 86; °C
